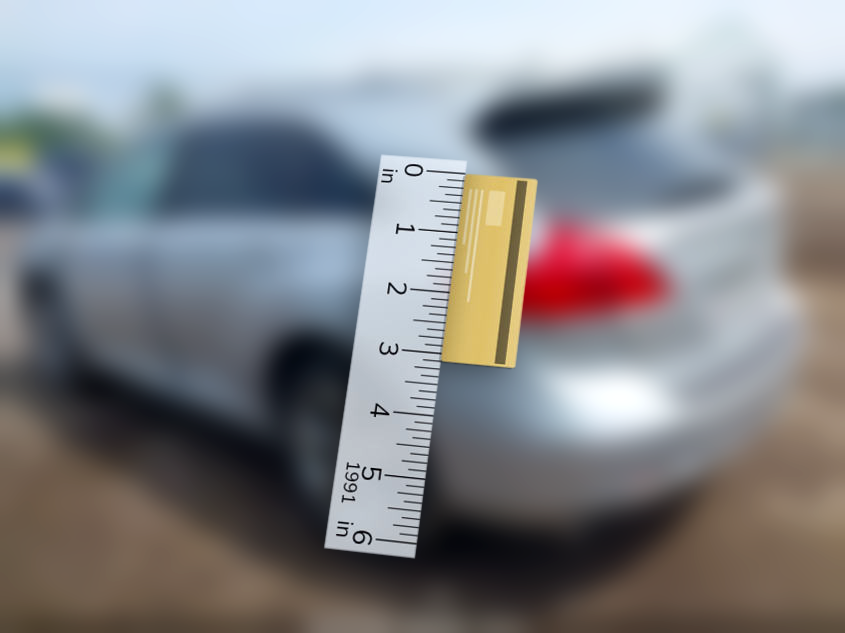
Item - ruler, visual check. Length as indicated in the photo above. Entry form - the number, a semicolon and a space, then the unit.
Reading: 3.125; in
